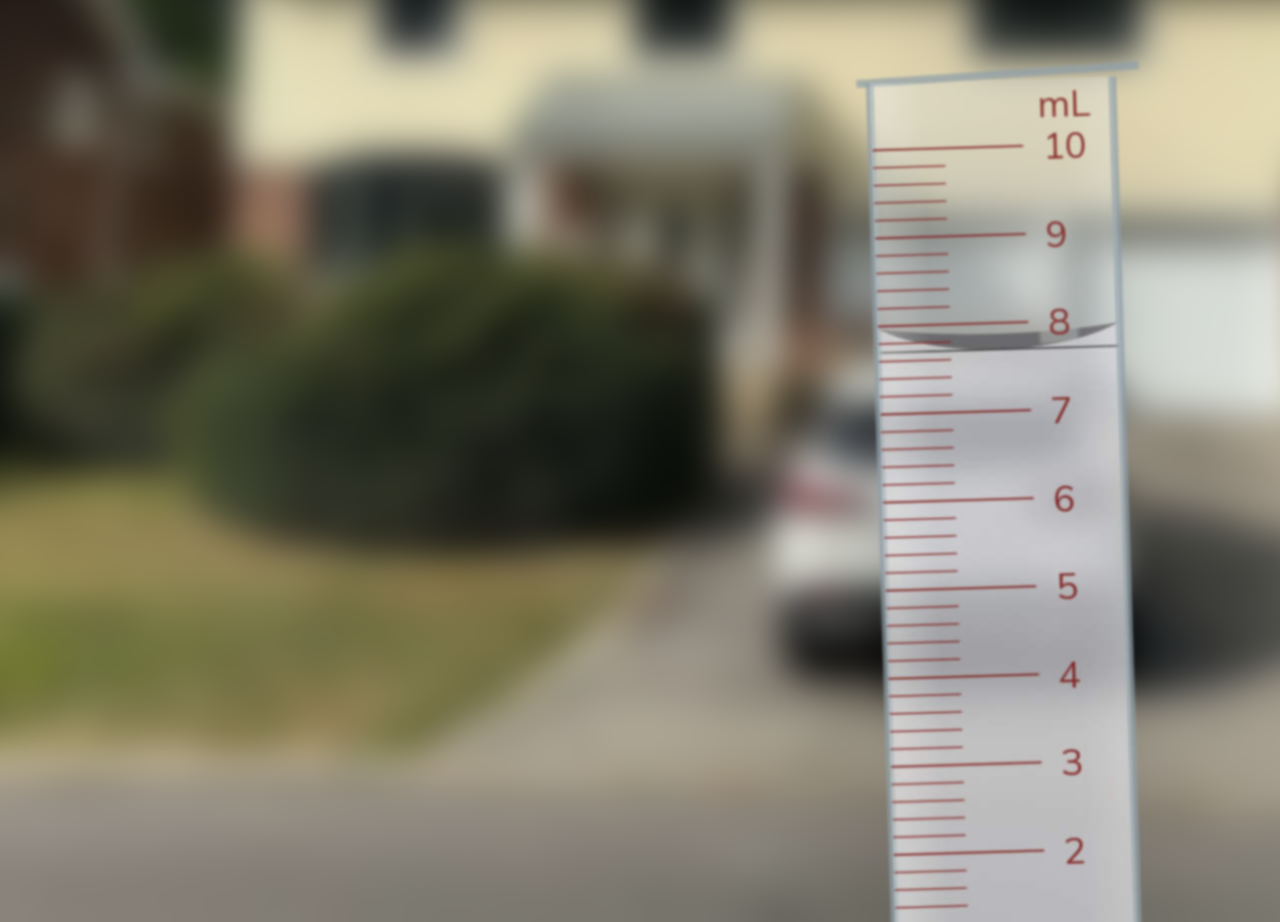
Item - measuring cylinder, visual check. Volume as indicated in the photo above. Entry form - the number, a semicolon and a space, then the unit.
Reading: 7.7; mL
